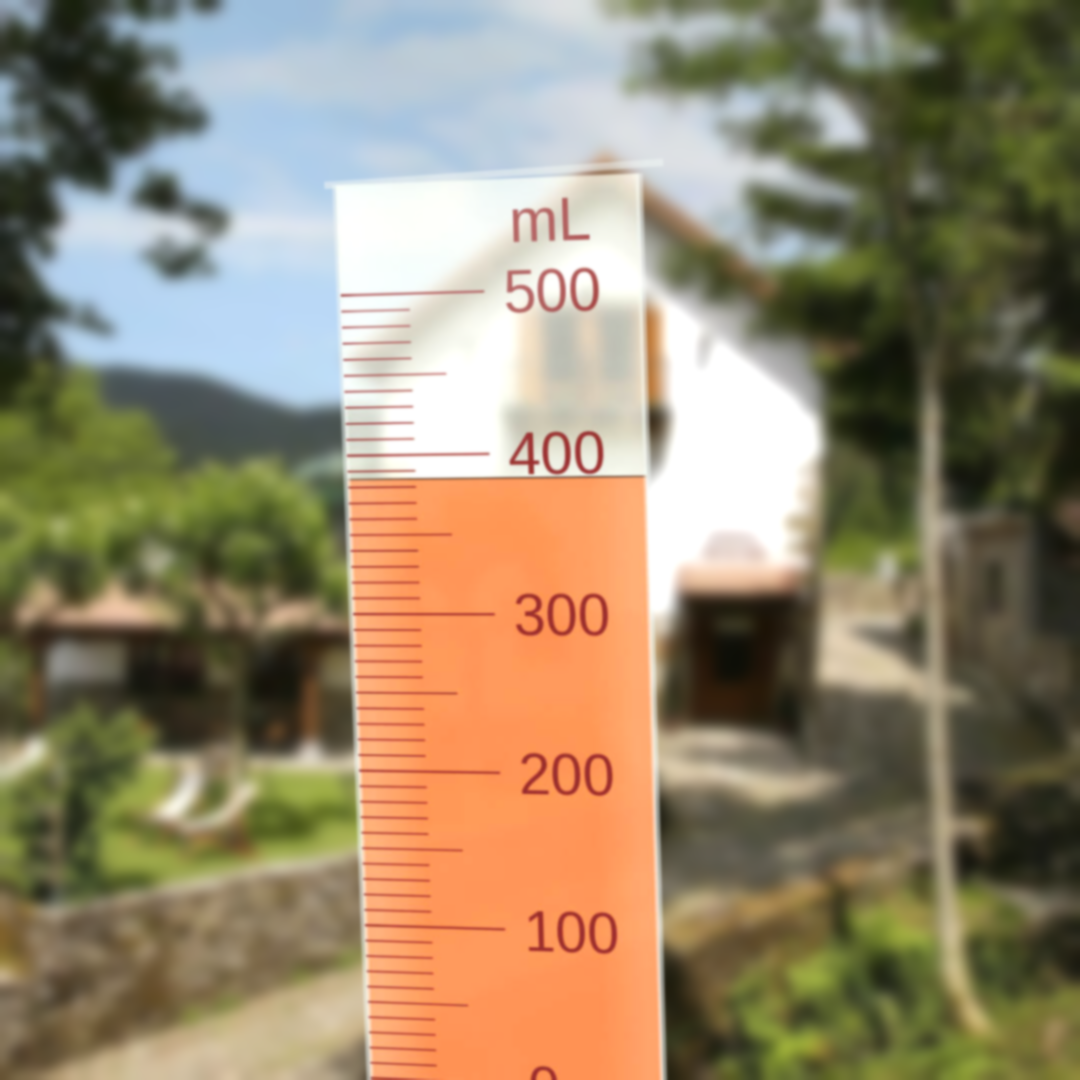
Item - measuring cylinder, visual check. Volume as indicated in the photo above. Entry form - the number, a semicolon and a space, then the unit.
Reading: 385; mL
